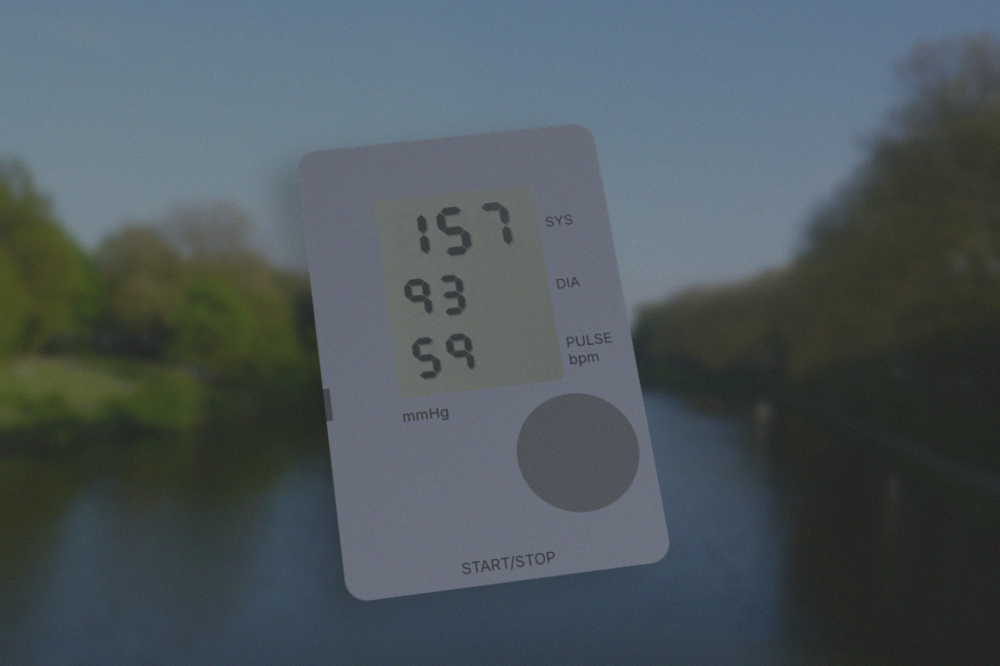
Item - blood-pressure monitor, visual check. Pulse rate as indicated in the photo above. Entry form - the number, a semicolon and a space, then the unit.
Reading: 59; bpm
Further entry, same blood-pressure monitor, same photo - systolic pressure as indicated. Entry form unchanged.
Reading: 157; mmHg
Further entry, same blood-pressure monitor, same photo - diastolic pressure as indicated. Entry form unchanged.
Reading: 93; mmHg
